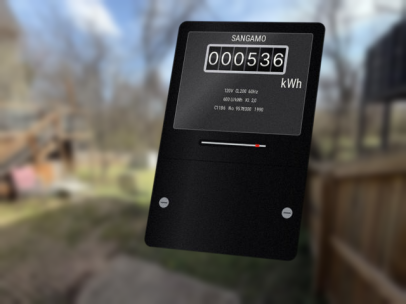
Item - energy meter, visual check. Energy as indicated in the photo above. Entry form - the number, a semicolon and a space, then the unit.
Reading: 536; kWh
